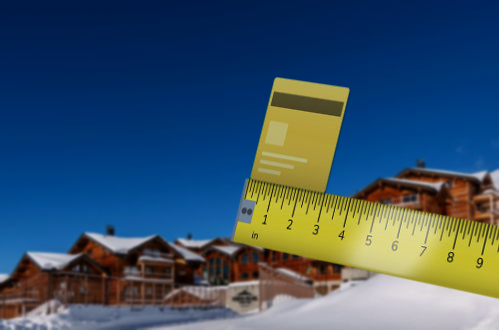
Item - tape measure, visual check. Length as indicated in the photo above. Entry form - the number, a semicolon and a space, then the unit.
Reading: 3; in
